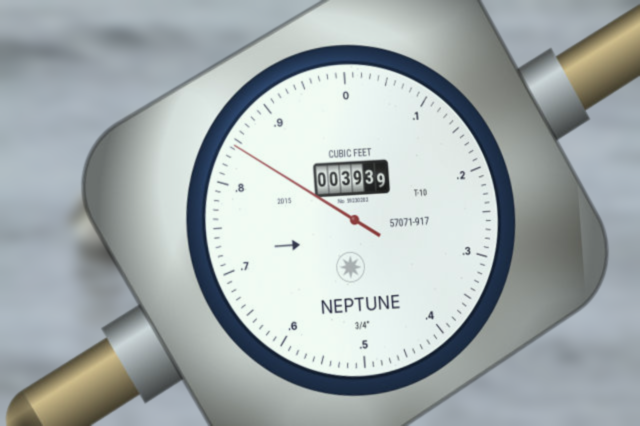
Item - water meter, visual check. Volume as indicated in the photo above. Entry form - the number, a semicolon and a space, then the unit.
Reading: 3938.84; ft³
